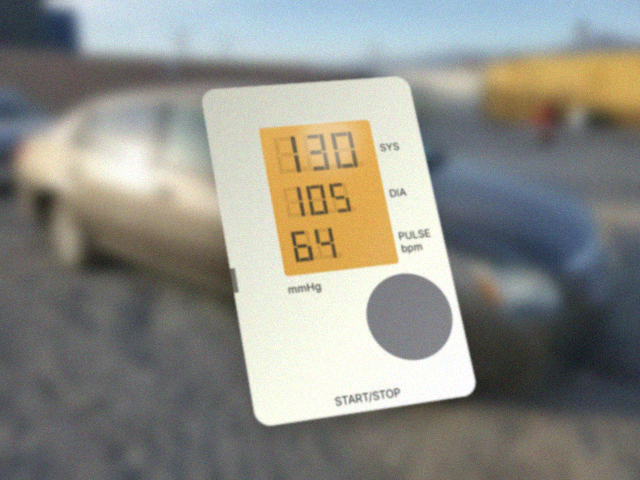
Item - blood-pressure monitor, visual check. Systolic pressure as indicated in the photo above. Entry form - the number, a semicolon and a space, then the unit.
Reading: 130; mmHg
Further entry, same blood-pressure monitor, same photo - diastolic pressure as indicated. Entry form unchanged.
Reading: 105; mmHg
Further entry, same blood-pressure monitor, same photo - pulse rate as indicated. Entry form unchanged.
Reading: 64; bpm
